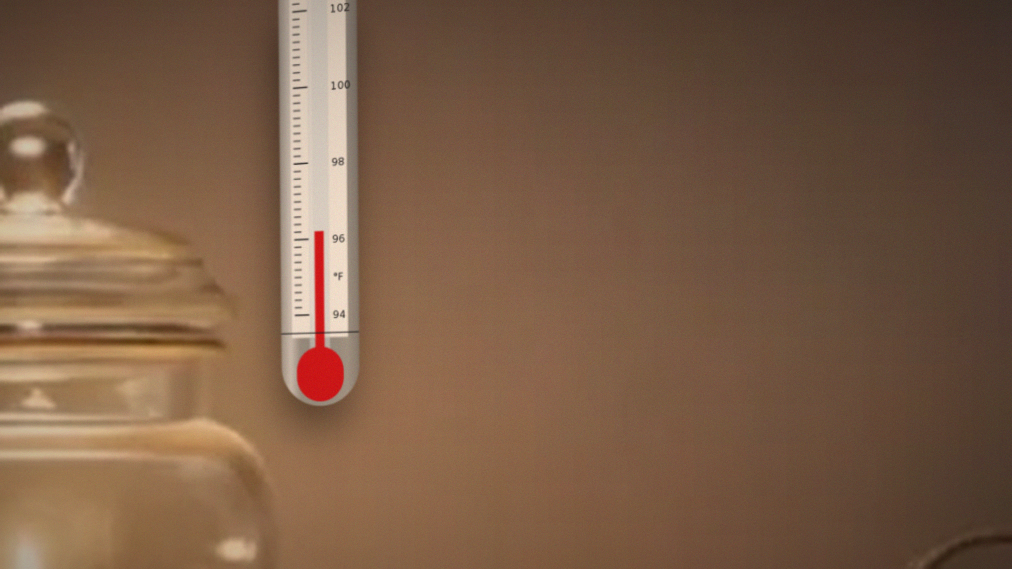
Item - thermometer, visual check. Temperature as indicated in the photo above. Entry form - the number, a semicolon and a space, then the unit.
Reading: 96.2; °F
